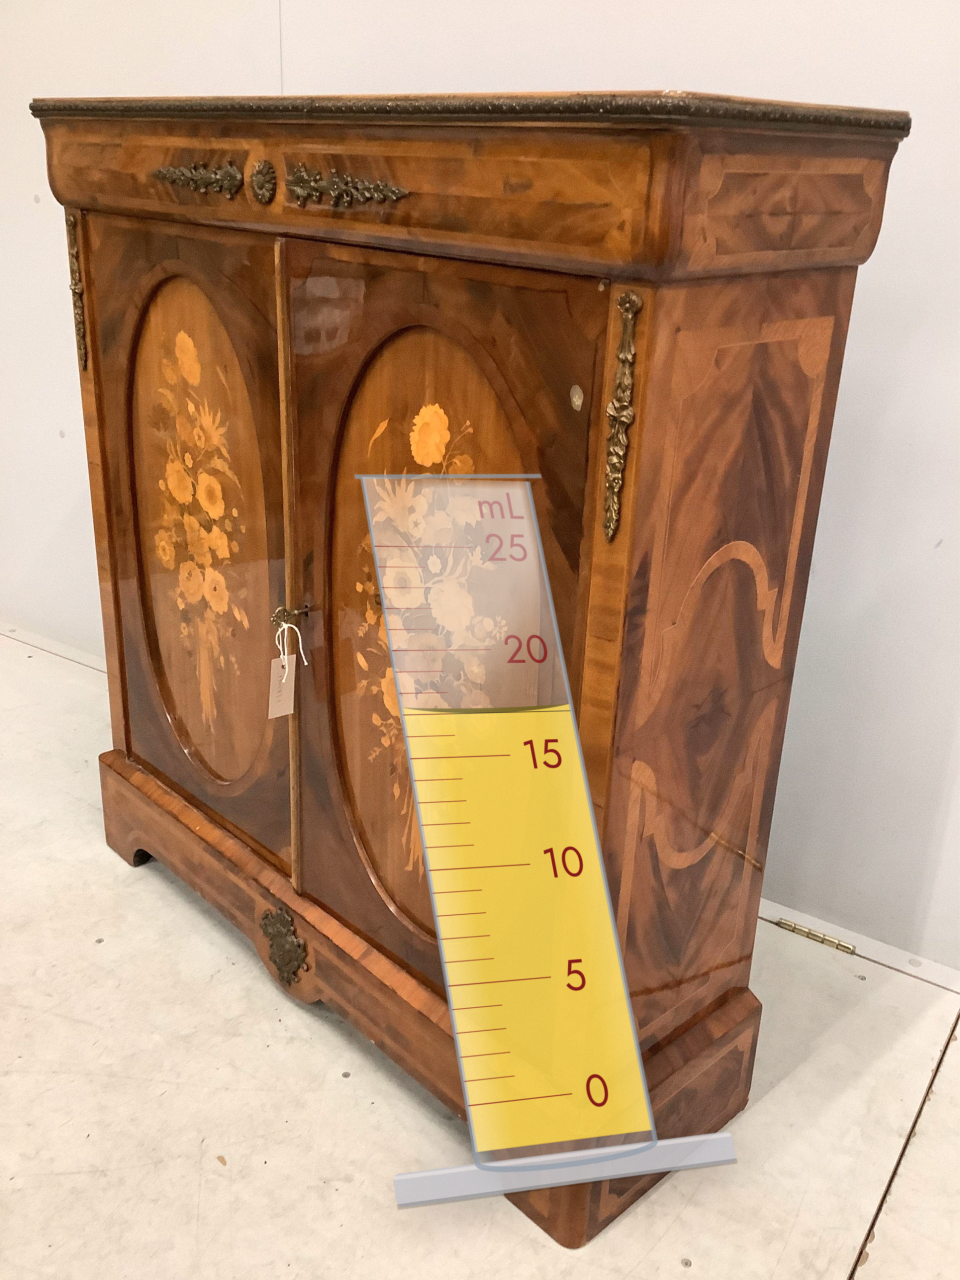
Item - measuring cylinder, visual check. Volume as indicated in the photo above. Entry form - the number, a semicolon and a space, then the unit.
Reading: 17; mL
